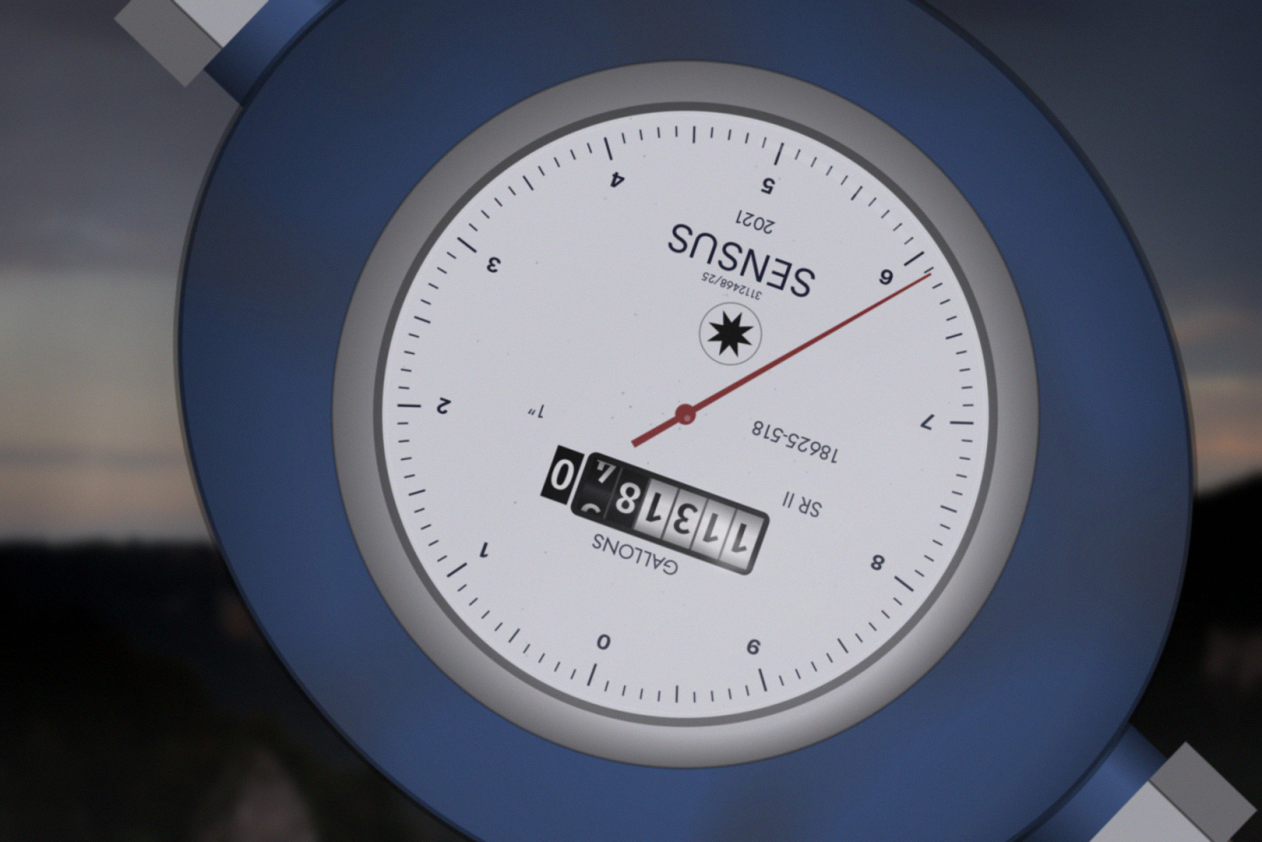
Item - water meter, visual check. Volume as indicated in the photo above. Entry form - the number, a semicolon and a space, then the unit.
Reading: 1131836.1; gal
